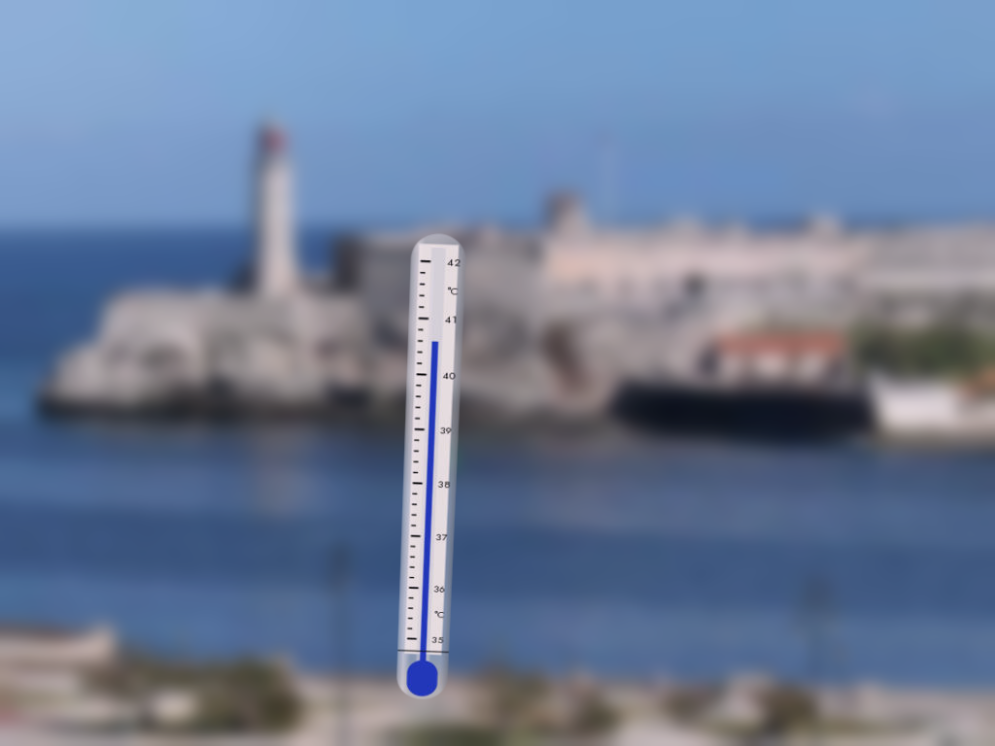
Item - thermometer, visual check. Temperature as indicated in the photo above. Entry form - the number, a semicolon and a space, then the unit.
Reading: 40.6; °C
